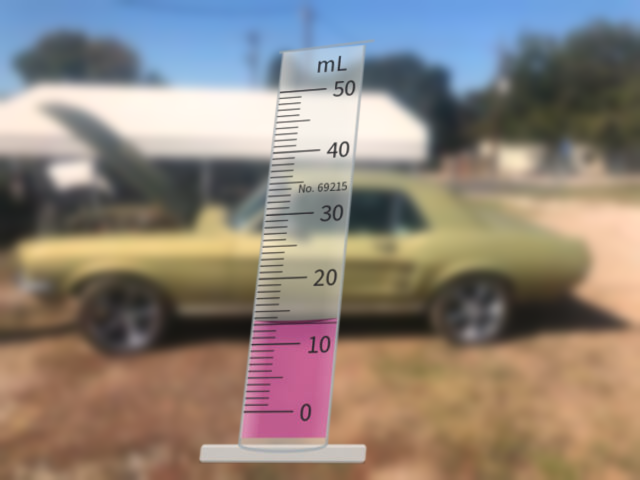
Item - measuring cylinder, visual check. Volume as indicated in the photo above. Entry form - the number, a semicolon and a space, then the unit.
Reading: 13; mL
